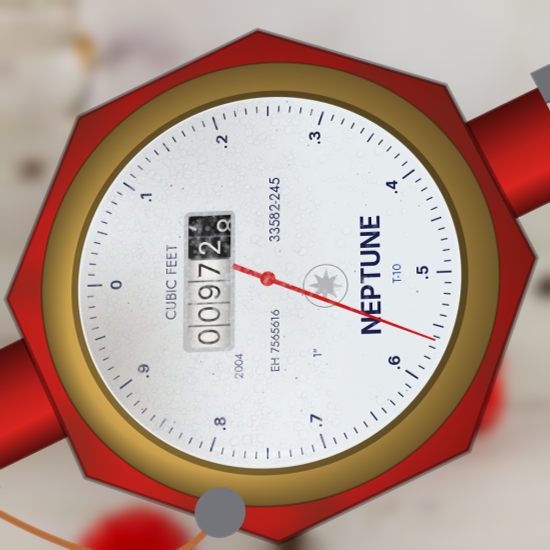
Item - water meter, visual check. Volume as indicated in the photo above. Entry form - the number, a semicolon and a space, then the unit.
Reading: 9727.56; ft³
